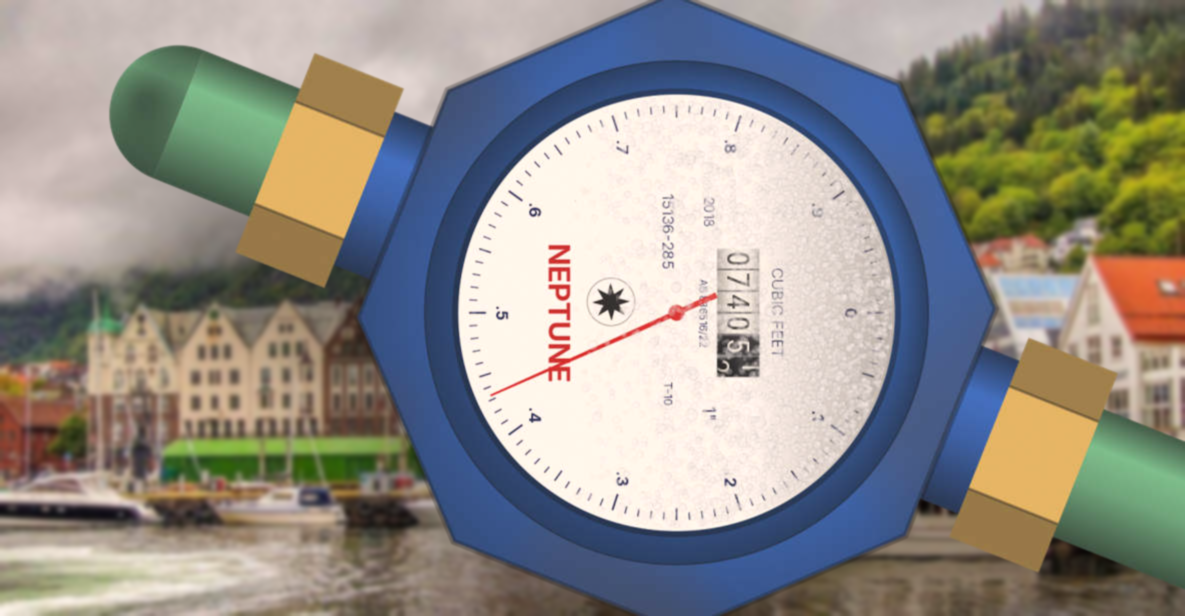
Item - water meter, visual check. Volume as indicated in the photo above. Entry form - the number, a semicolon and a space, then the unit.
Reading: 74051.43; ft³
